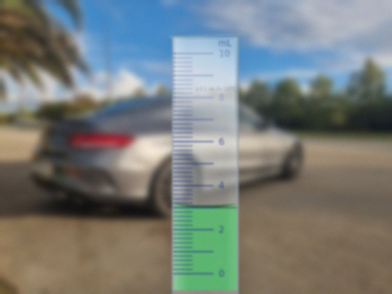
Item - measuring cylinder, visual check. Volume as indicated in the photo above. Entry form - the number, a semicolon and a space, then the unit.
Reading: 3; mL
